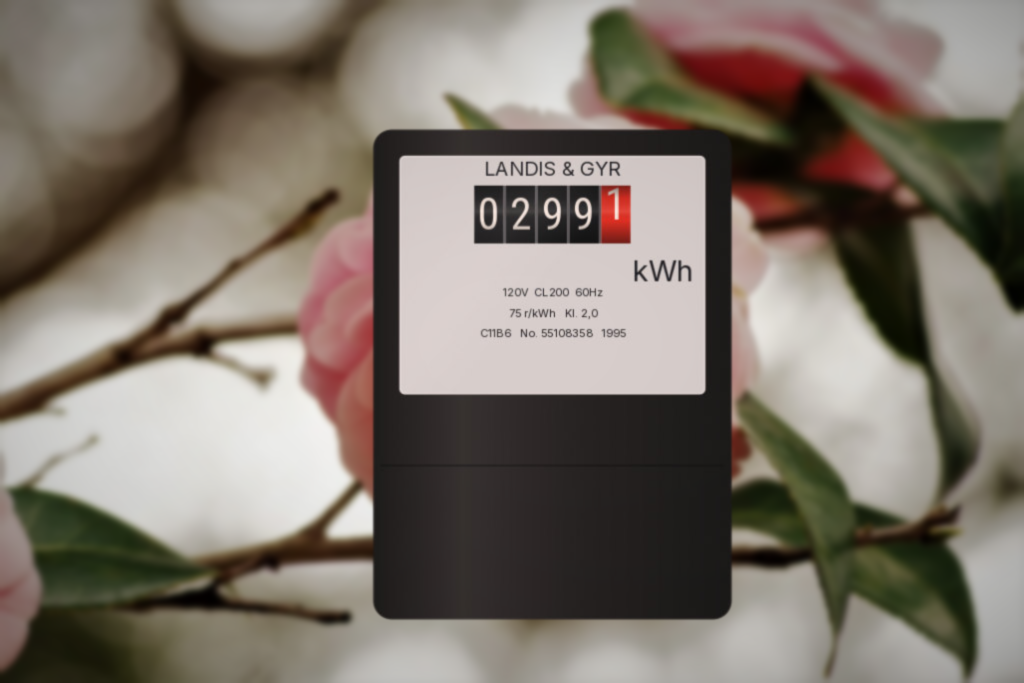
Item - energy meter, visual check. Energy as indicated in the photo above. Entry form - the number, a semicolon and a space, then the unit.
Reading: 299.1; kWh
